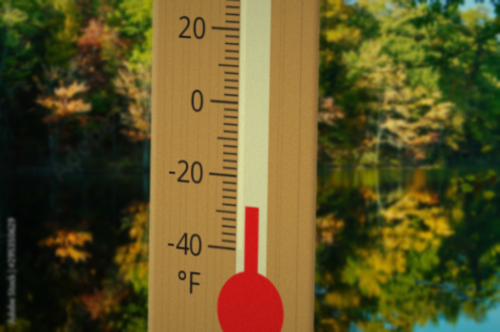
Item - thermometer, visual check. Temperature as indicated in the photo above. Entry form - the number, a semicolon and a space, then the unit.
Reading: -28; °F
